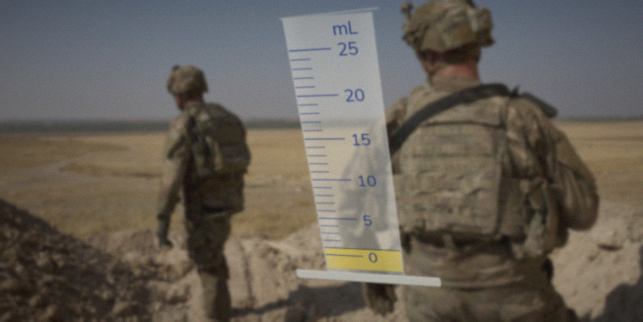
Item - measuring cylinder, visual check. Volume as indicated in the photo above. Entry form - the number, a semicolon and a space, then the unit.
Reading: 1; mL
